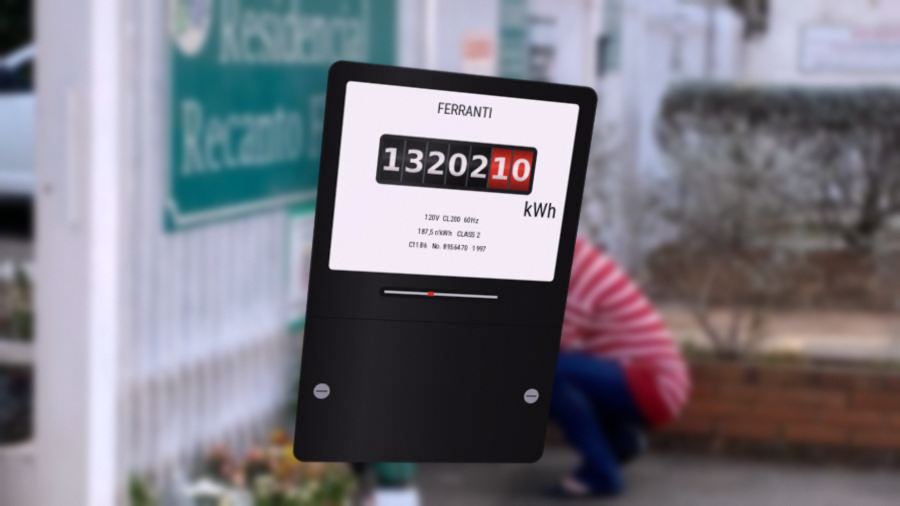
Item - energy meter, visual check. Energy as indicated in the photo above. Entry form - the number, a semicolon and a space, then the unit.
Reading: 13202.10; kWh
